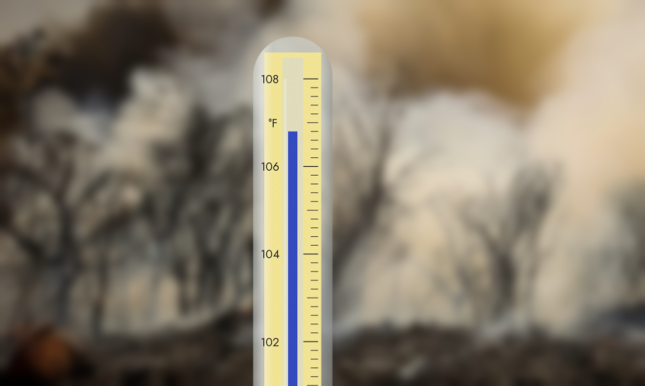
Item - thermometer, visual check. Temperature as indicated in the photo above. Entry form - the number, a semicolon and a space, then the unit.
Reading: 106.8; °F
